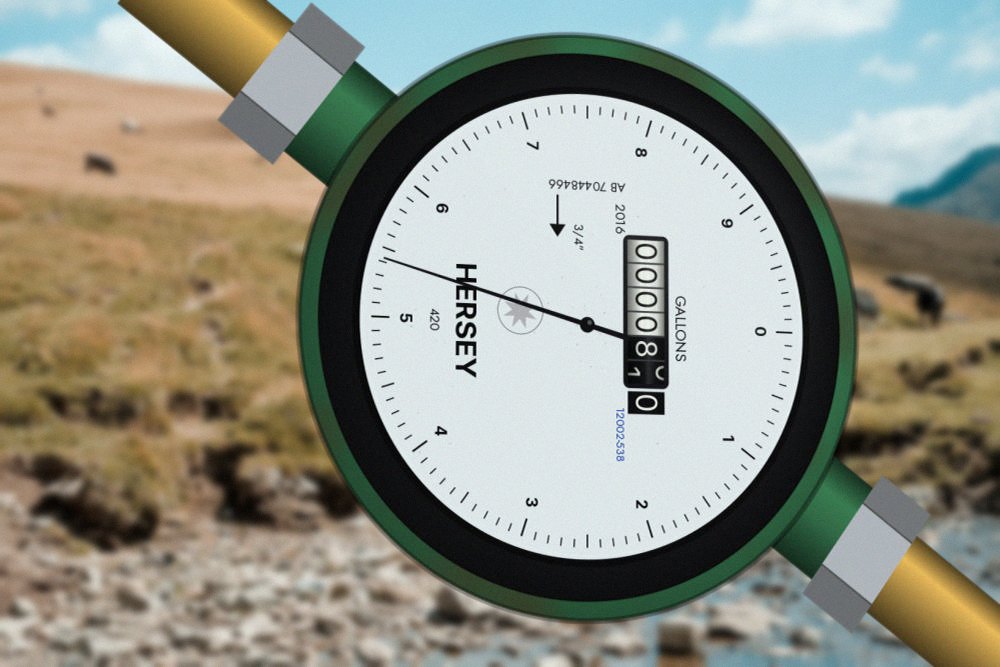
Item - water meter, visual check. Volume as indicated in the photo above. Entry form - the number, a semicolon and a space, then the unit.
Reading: 805.4; gal
